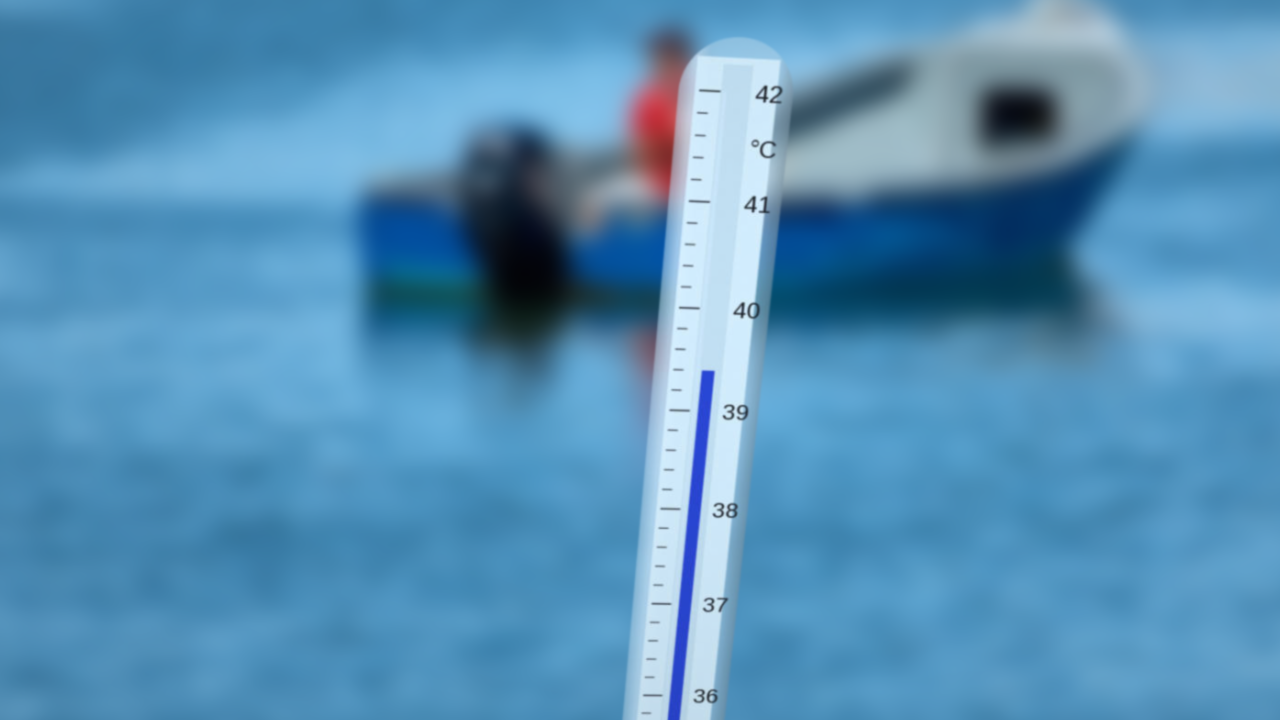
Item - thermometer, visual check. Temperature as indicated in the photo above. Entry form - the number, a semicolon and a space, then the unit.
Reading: 39.4; °C
